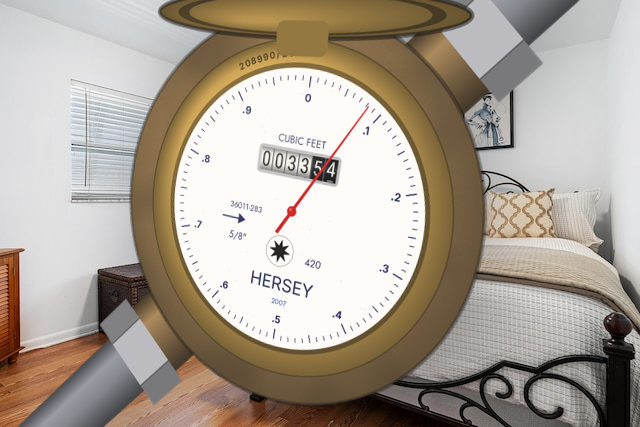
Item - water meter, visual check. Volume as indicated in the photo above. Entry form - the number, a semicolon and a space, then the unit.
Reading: 3354.08; ft³
